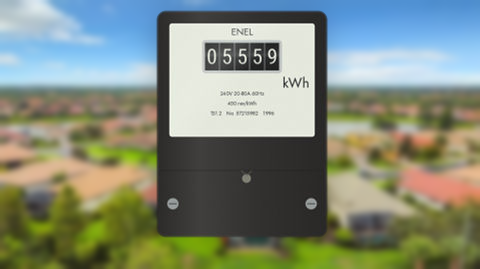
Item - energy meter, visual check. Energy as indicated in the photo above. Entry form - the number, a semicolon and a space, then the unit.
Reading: 5559; kWh
